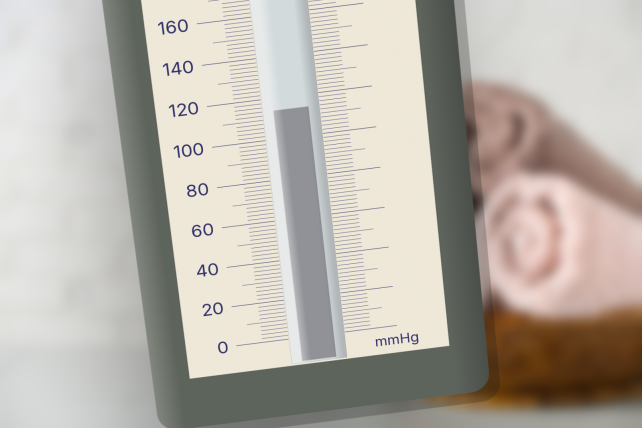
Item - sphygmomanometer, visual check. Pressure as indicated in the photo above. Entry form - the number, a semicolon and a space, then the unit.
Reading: 114; mmHg
